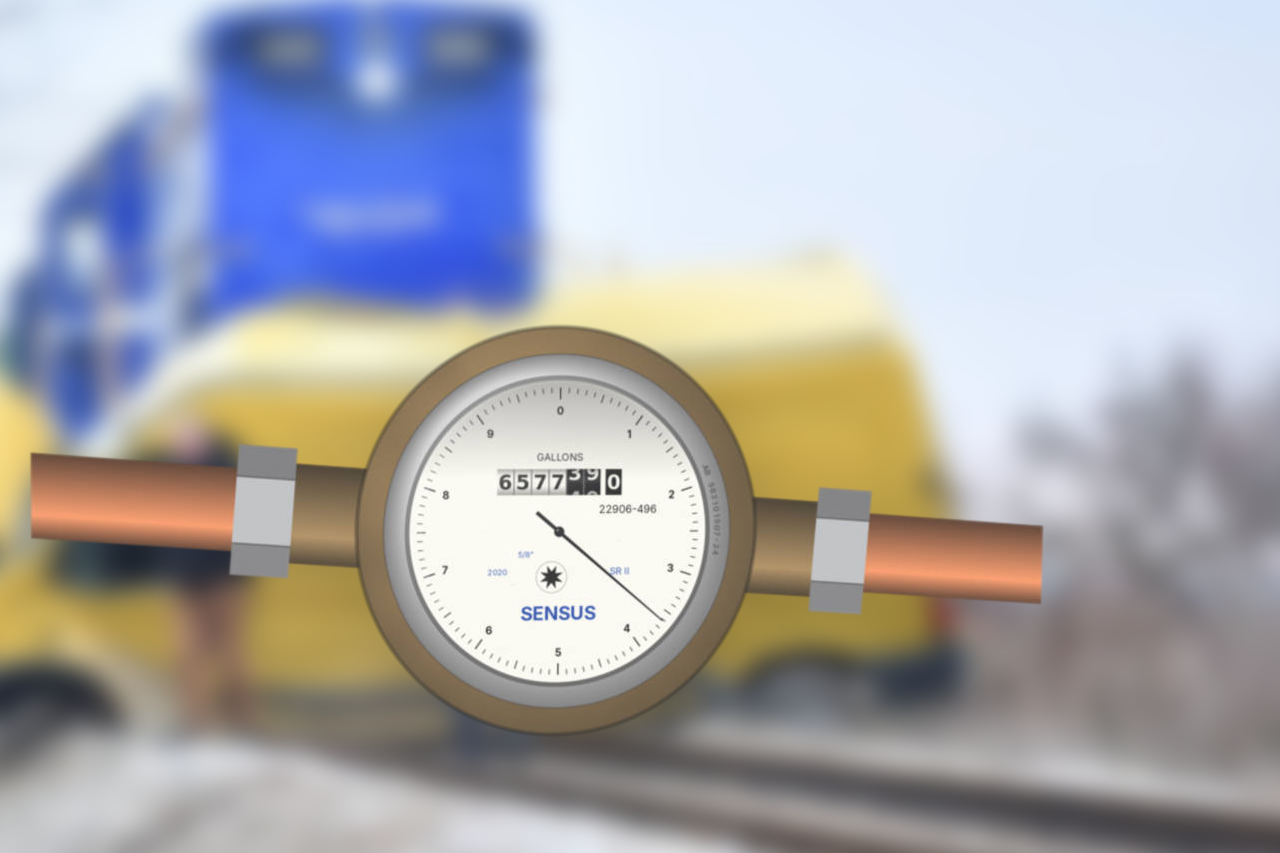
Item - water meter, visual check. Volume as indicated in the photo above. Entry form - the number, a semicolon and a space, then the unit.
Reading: 6577393.6; gal
